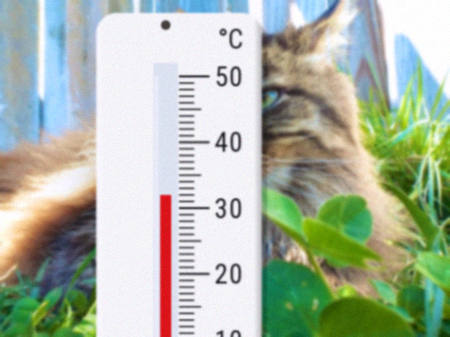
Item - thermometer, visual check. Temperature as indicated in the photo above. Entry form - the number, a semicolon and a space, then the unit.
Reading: 32; °C
